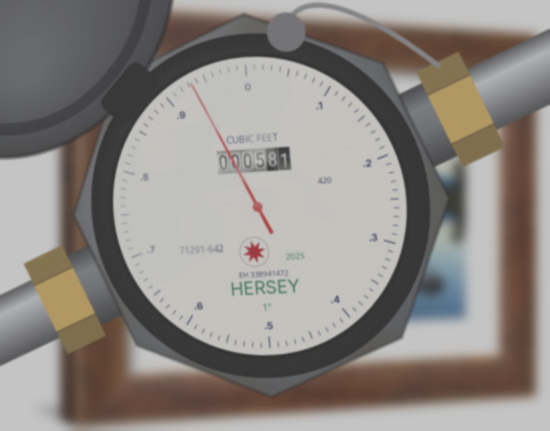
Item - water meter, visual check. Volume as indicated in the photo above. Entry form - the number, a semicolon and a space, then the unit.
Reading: 580.93; ft³
